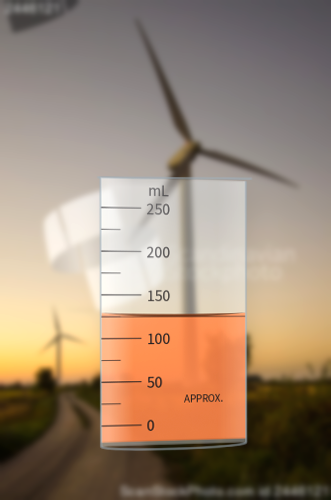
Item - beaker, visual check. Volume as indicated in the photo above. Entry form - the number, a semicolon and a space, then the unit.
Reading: 125; mL
